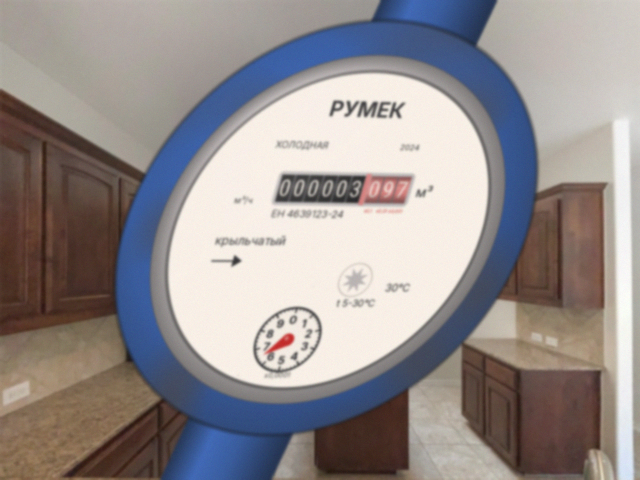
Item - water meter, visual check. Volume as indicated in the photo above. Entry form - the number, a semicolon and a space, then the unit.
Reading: 3.0976; m³
